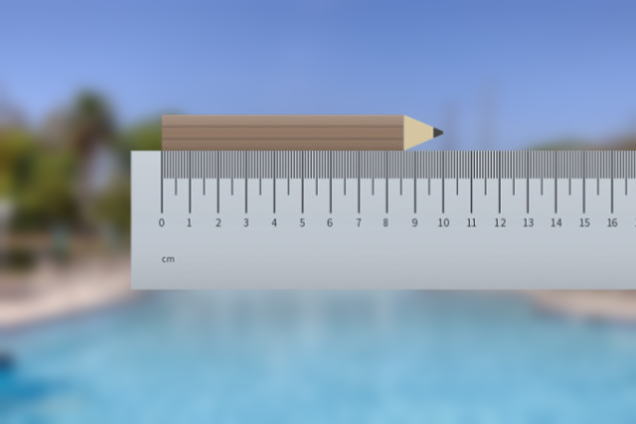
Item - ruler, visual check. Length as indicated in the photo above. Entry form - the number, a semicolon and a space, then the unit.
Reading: 10; cm
